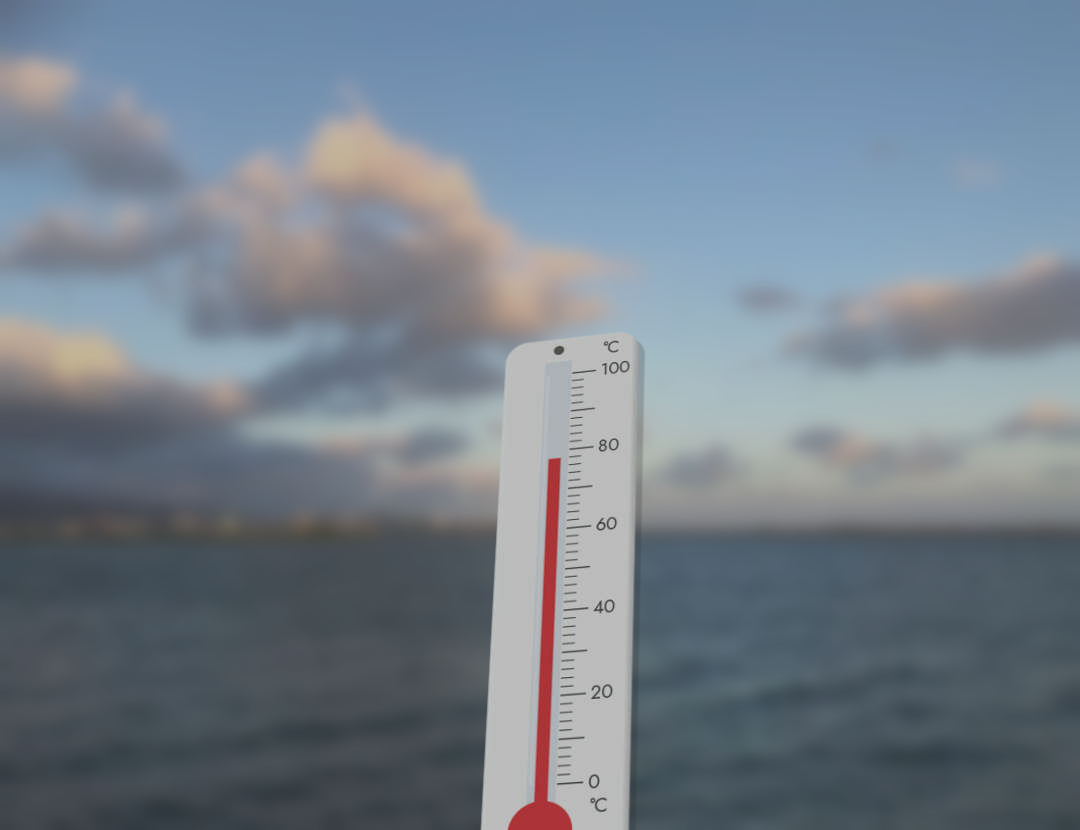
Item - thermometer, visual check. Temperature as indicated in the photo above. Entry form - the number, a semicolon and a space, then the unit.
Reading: 78; °C
